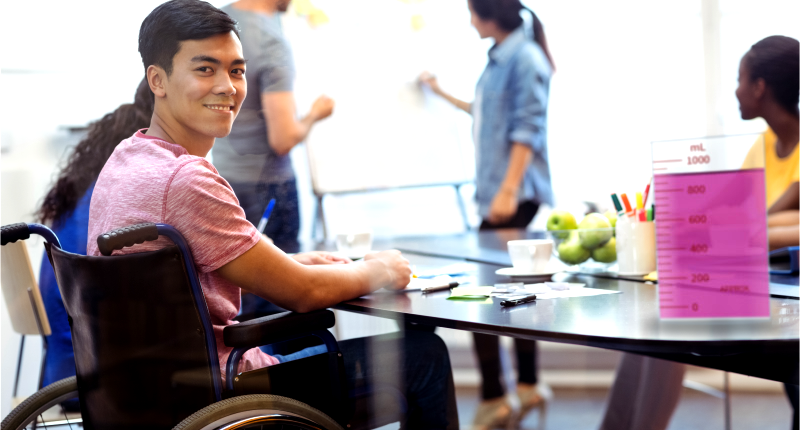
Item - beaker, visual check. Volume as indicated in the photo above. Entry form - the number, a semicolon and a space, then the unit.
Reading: 900; mL
